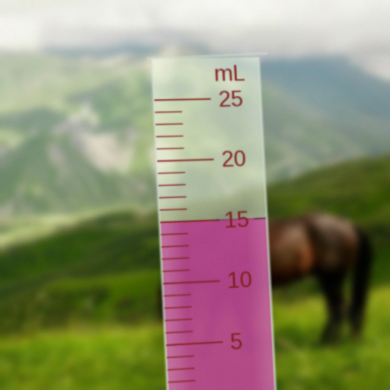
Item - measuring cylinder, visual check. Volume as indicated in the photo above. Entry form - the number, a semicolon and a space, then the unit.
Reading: 15; mL
